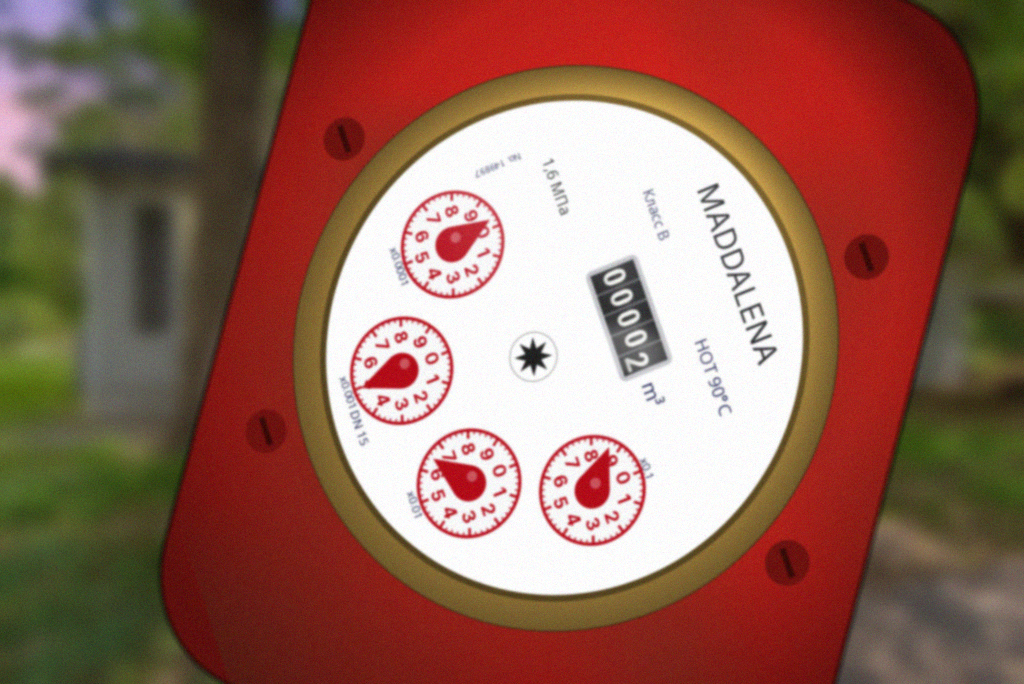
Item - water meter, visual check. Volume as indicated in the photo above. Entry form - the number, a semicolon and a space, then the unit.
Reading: 1.8649; m³
